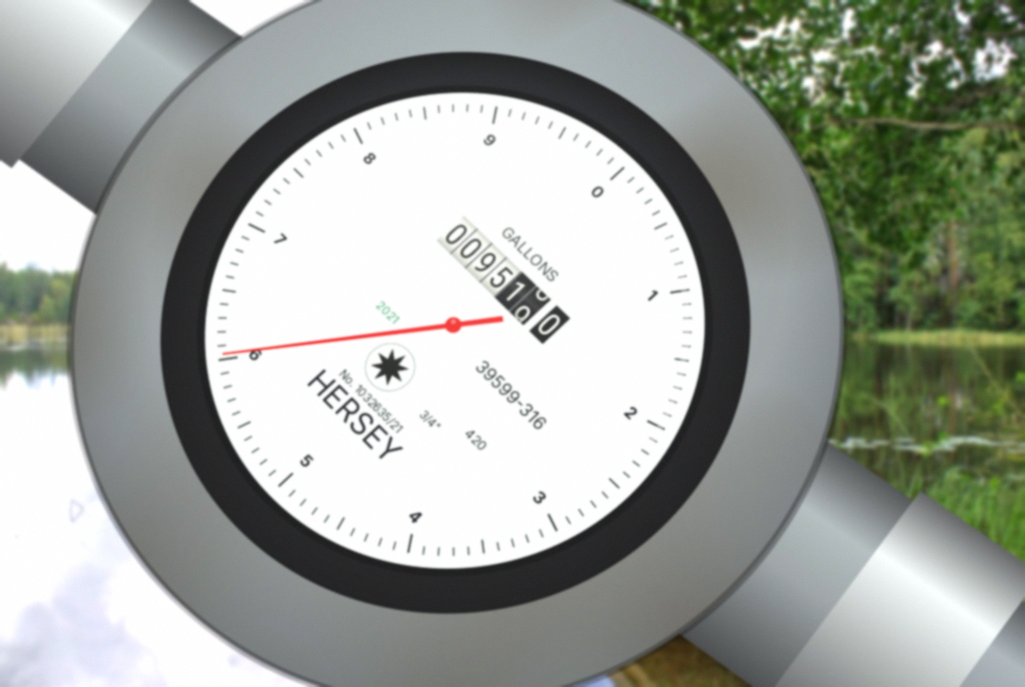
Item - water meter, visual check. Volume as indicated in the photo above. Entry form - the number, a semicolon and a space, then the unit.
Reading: 95186.0; gal
